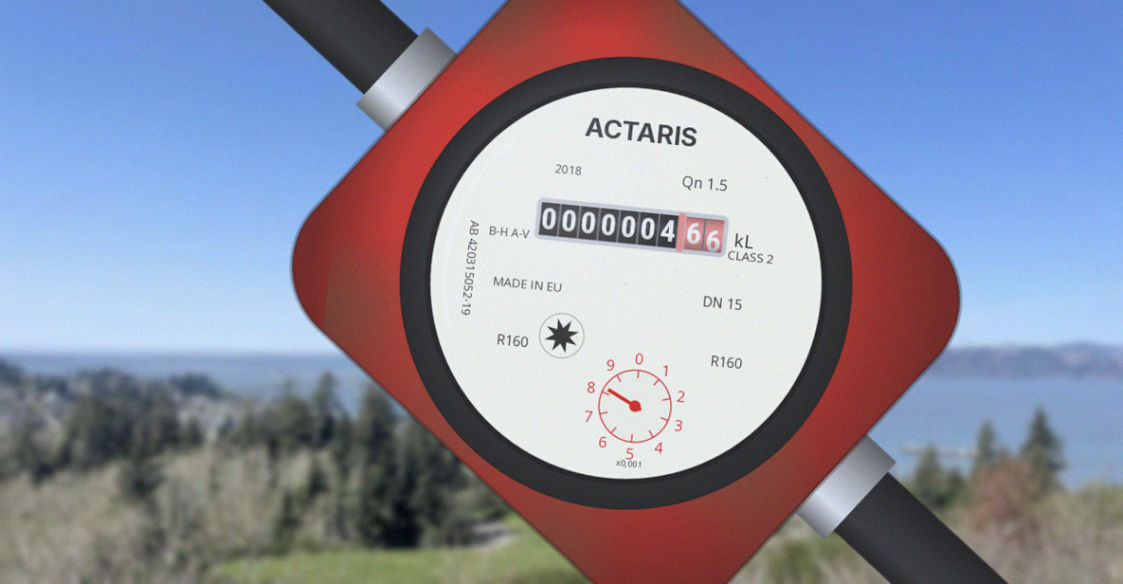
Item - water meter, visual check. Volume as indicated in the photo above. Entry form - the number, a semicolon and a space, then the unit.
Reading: 4.658; kL
